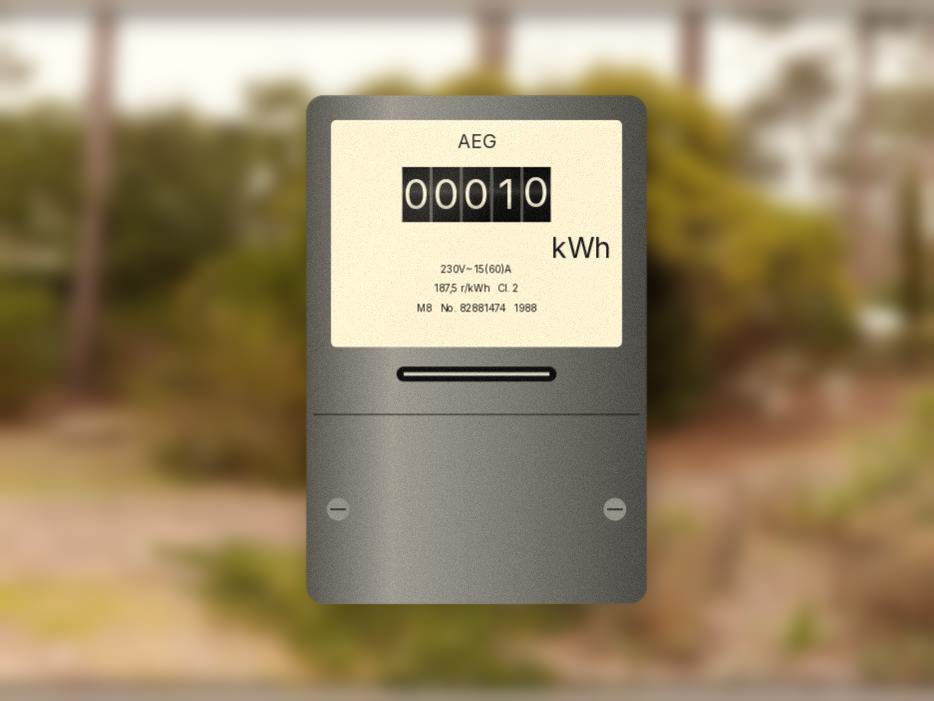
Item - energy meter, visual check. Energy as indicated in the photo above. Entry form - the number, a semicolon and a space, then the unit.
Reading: 10; kWh
